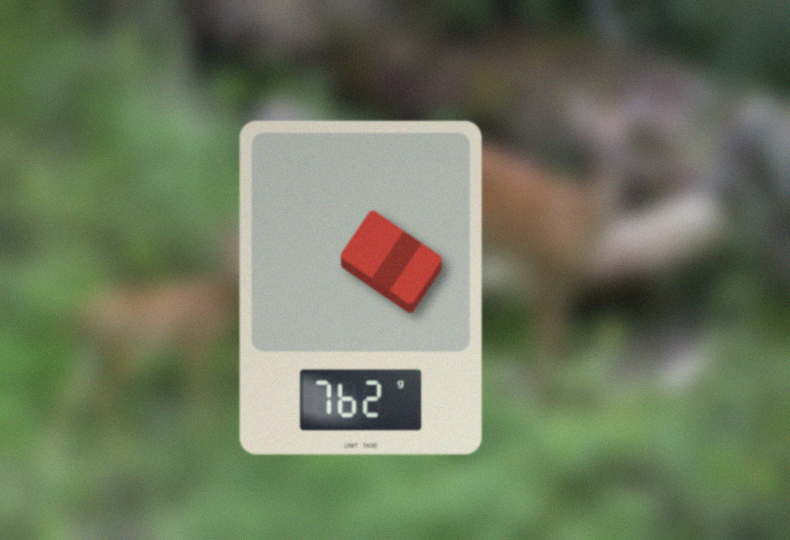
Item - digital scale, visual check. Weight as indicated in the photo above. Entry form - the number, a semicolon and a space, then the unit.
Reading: 762; g
